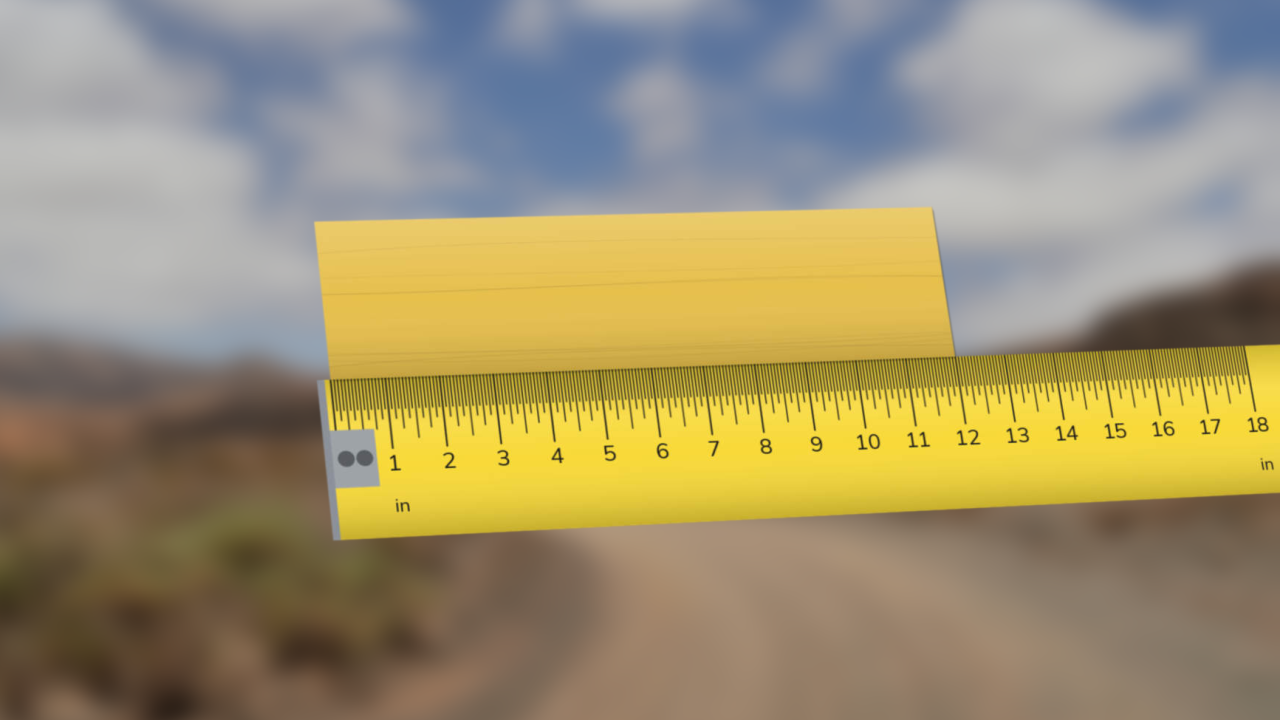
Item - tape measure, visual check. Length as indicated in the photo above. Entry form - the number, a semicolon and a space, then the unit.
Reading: 12; in
